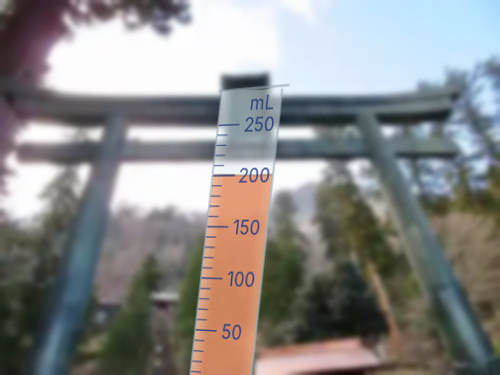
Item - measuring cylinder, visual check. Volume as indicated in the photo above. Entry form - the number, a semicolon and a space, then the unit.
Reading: 200; mL
